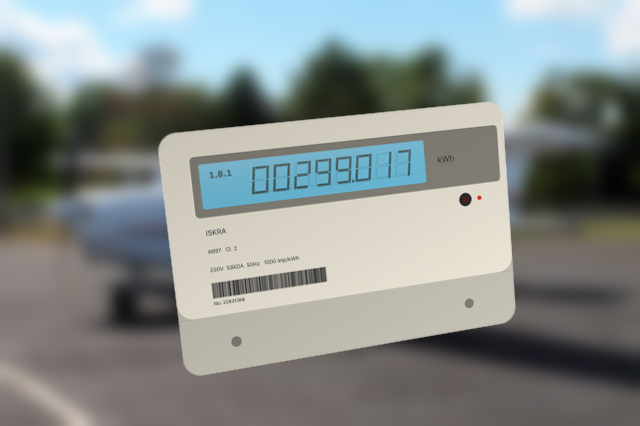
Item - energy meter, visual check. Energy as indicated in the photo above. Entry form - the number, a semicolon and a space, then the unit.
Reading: 299.017; kWh
